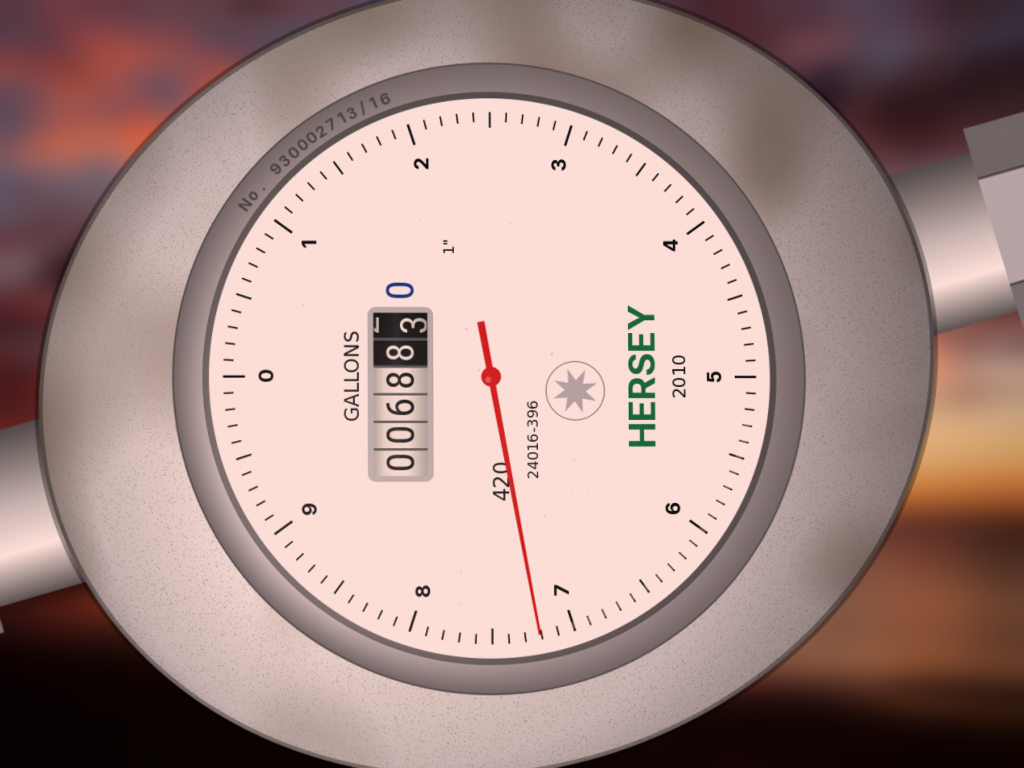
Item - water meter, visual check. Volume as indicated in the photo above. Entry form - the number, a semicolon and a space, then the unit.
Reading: 68827.2; gal
